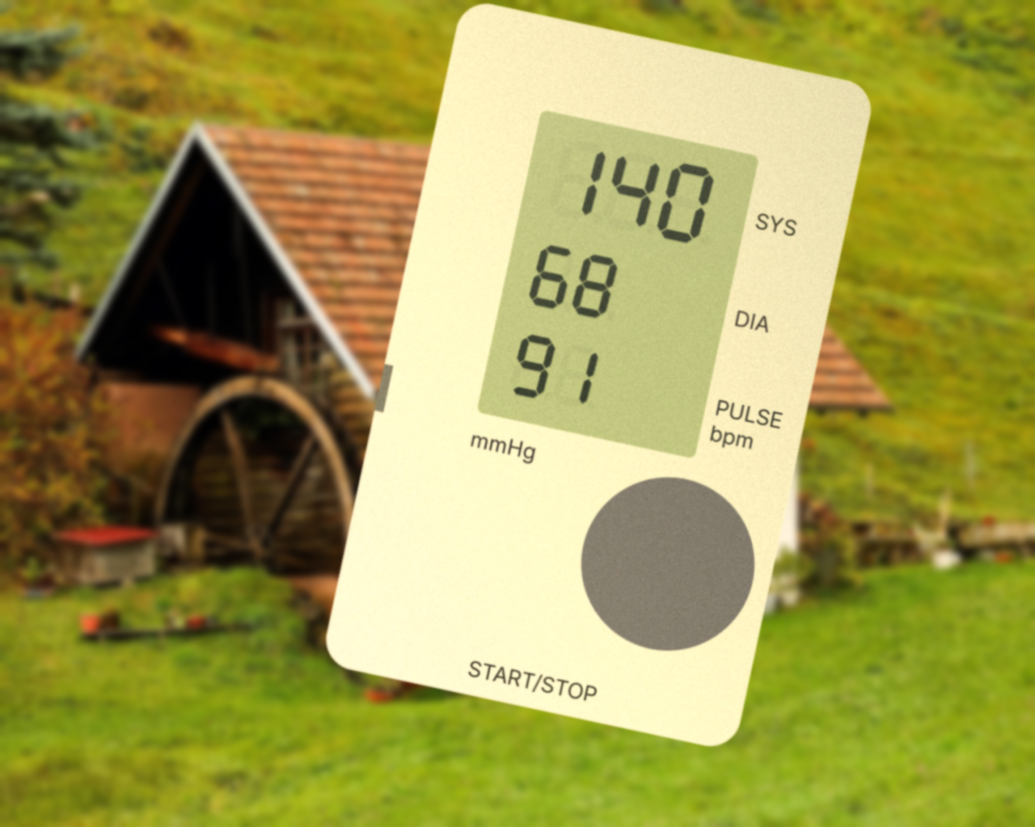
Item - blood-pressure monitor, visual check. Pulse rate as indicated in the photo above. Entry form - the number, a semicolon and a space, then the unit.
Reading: 91; bpm
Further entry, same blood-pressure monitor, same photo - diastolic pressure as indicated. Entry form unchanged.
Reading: 68; mmHg
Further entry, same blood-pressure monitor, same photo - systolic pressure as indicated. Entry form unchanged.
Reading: 140; mmHg
